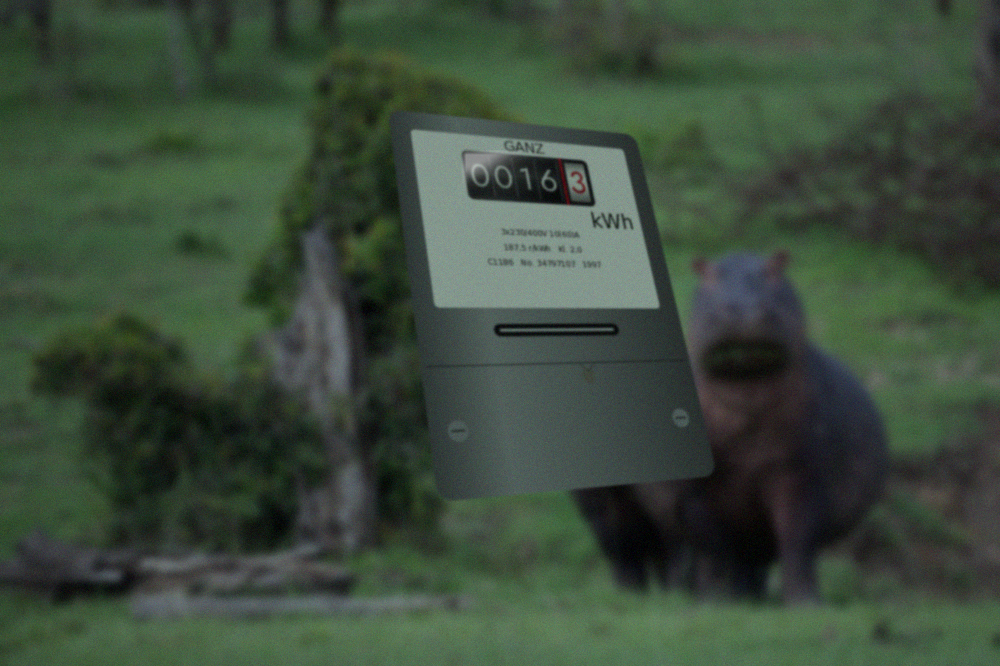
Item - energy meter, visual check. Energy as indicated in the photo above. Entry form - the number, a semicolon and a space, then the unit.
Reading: 16.3; kWh
